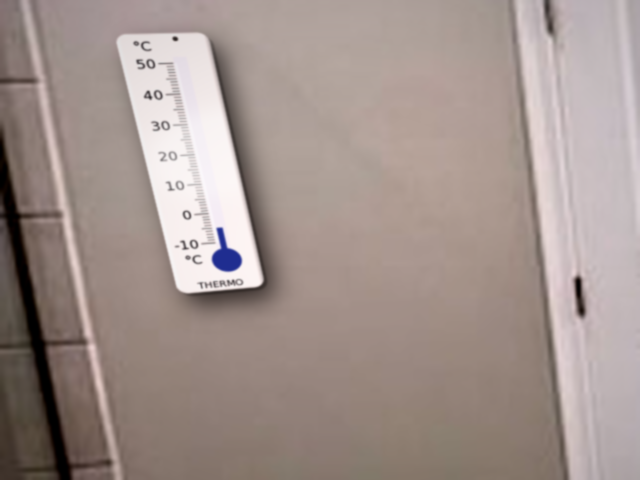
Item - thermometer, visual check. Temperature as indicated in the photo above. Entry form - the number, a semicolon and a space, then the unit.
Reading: -5; °C
